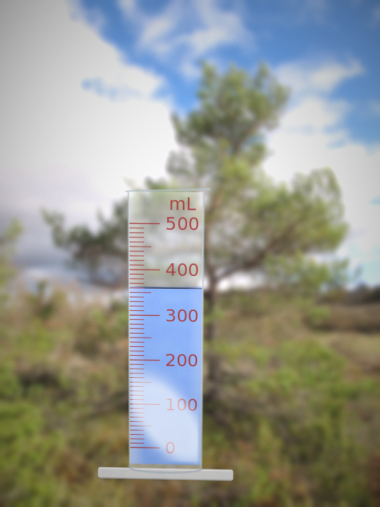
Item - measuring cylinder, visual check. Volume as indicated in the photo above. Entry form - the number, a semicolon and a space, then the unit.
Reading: 360; mL
